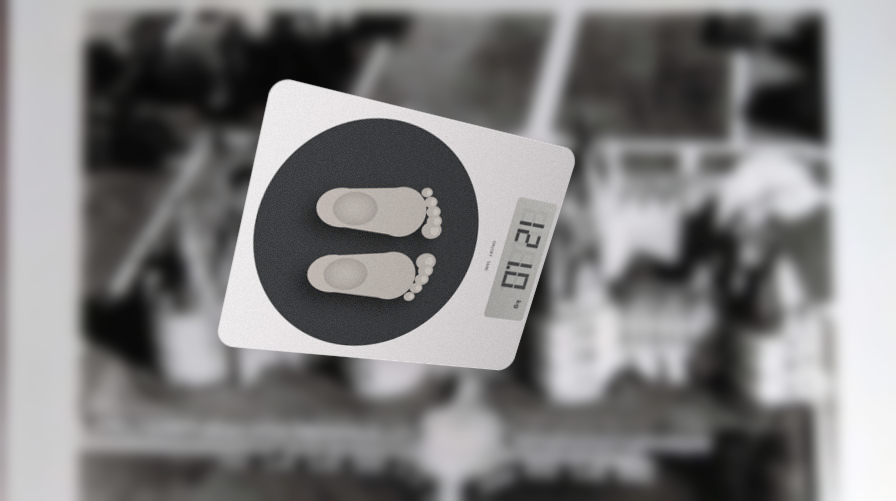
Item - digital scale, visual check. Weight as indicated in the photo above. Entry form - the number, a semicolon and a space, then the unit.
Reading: 121.0; kg
